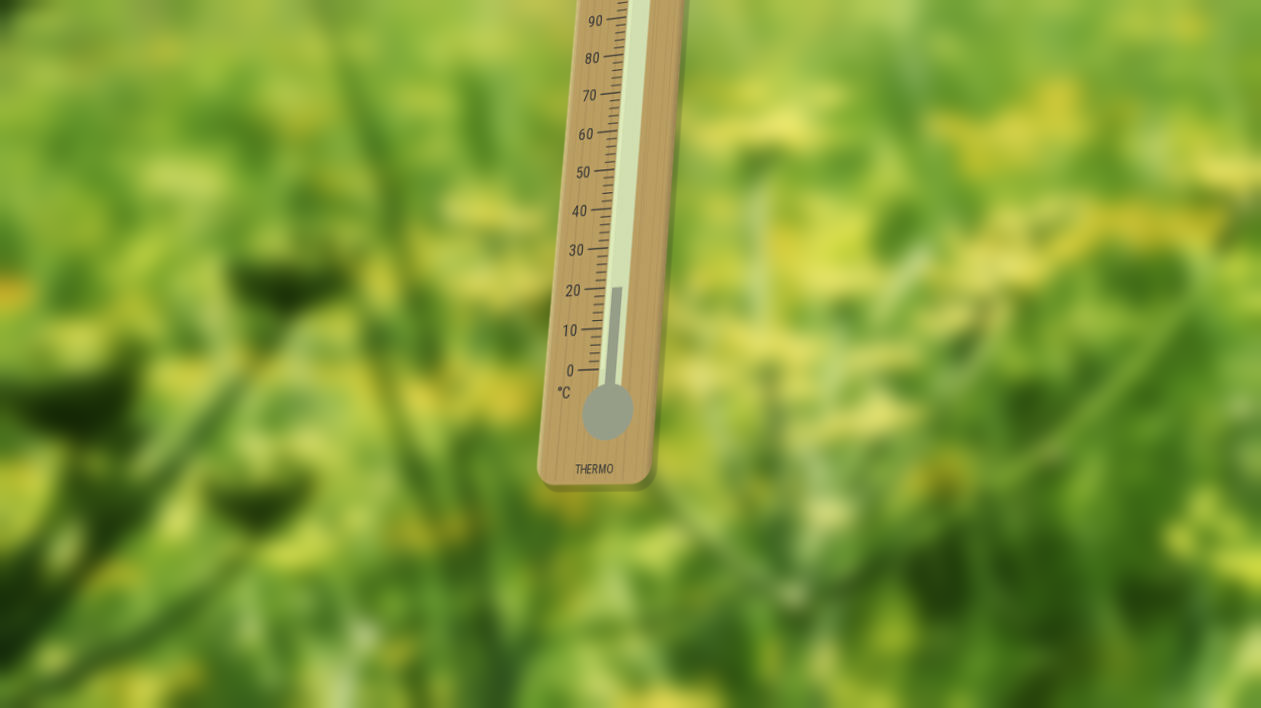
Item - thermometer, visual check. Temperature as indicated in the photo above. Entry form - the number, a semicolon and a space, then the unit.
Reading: 20; °C
